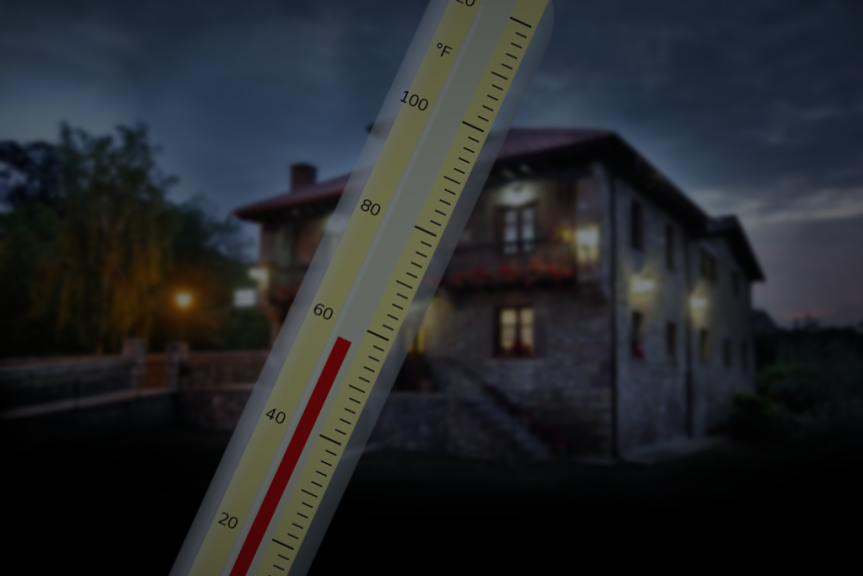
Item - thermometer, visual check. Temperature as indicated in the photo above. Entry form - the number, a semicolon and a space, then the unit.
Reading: 57; °F
